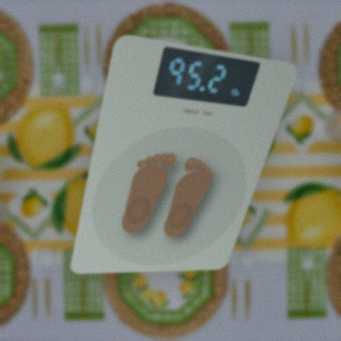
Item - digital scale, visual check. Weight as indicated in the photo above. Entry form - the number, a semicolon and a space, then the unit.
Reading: 95.2; lb
